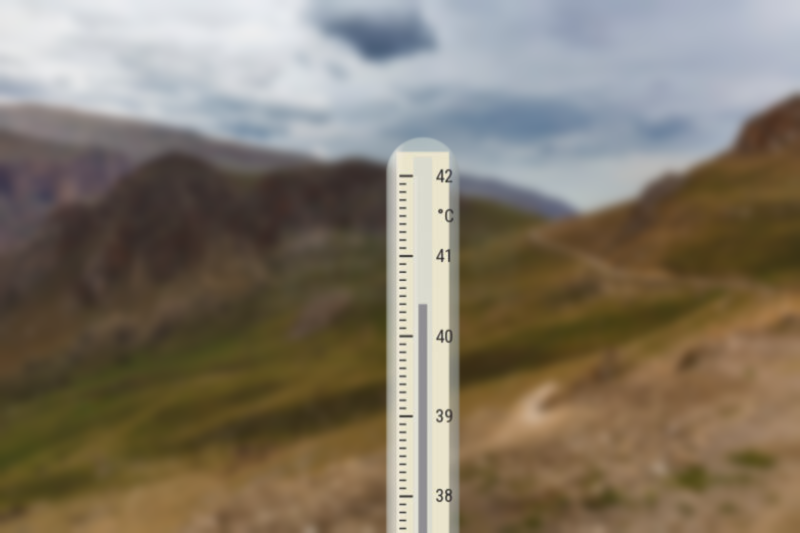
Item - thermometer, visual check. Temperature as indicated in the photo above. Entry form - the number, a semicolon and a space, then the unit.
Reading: 40.4; °C
